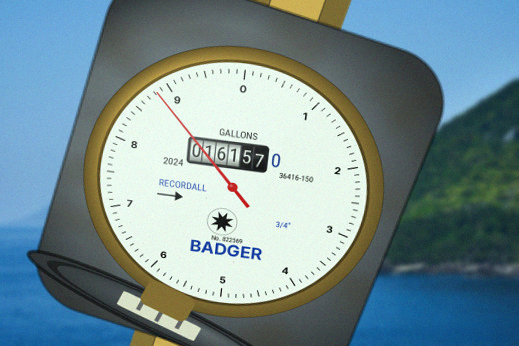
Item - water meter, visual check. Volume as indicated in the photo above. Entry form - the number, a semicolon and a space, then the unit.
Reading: 161568.8; gal
